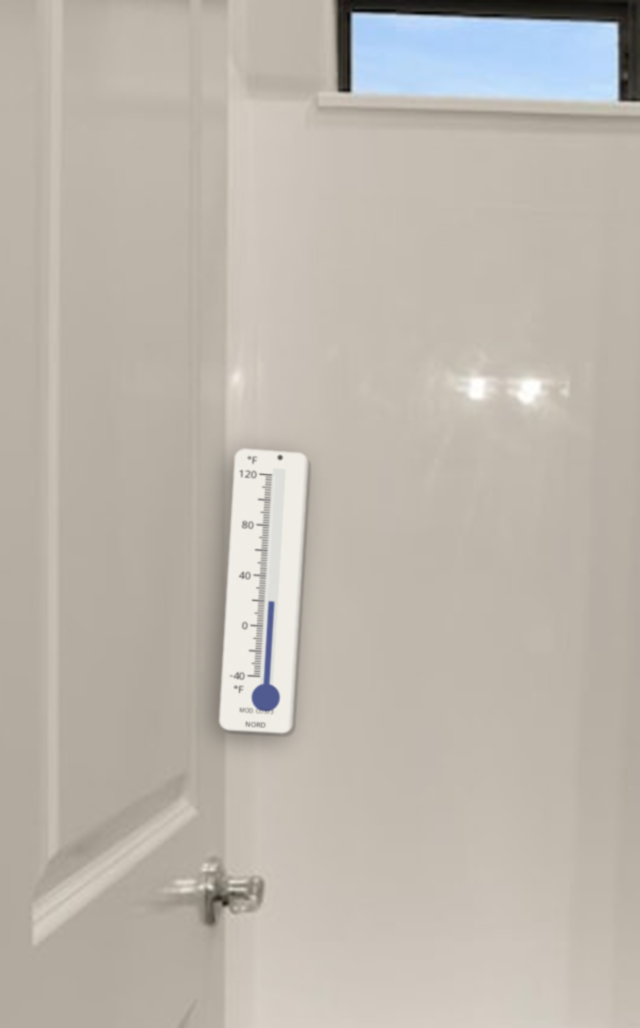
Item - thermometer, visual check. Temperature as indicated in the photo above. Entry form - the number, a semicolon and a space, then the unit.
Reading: 20; °F
